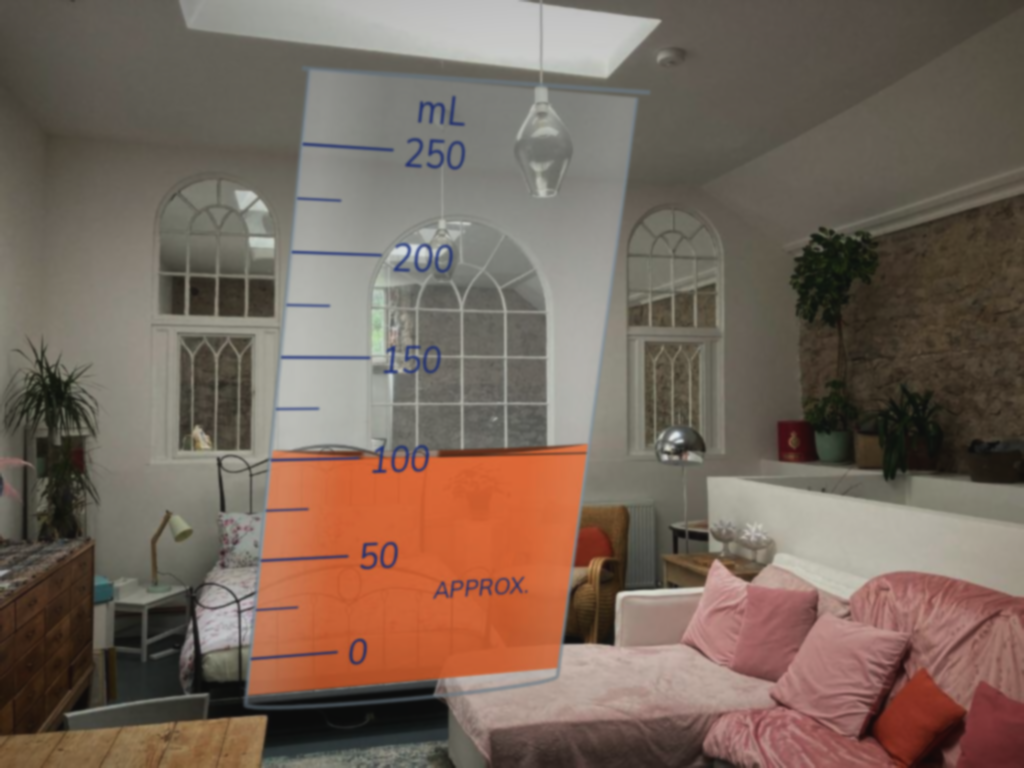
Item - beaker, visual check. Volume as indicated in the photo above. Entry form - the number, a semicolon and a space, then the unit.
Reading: 100; mL
